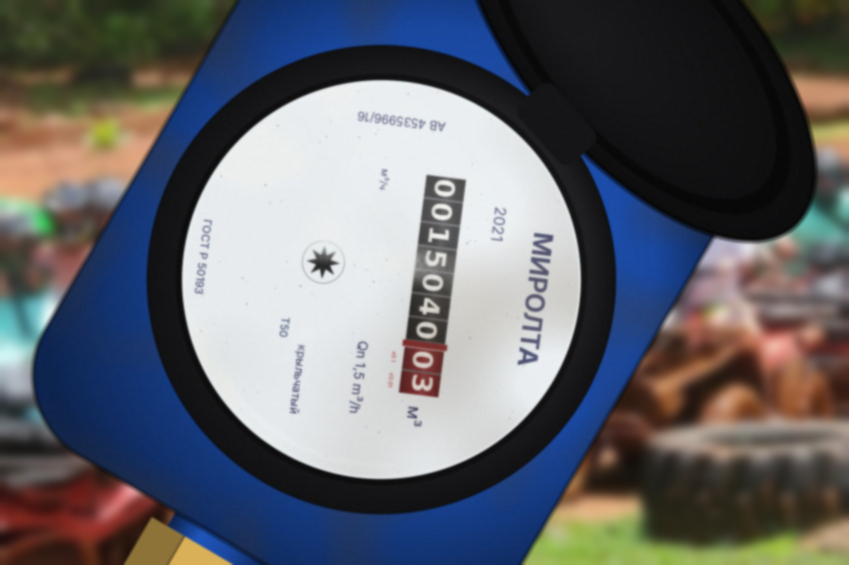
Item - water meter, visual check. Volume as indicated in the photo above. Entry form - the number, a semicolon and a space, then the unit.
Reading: 15040.03; m³
